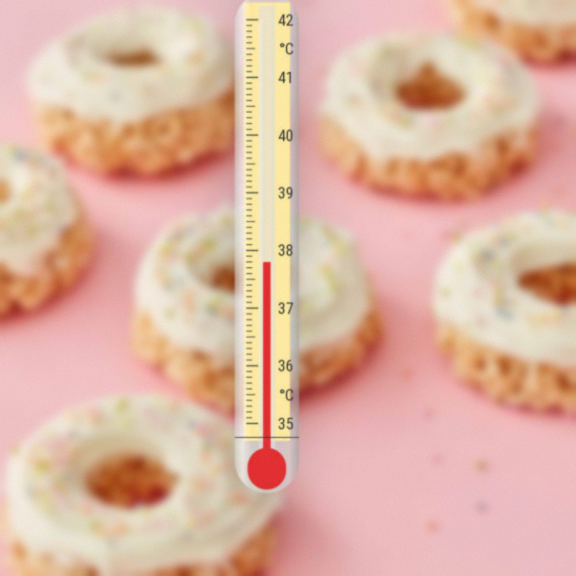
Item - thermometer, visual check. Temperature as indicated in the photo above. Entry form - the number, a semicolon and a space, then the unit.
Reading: 37.8; °C
